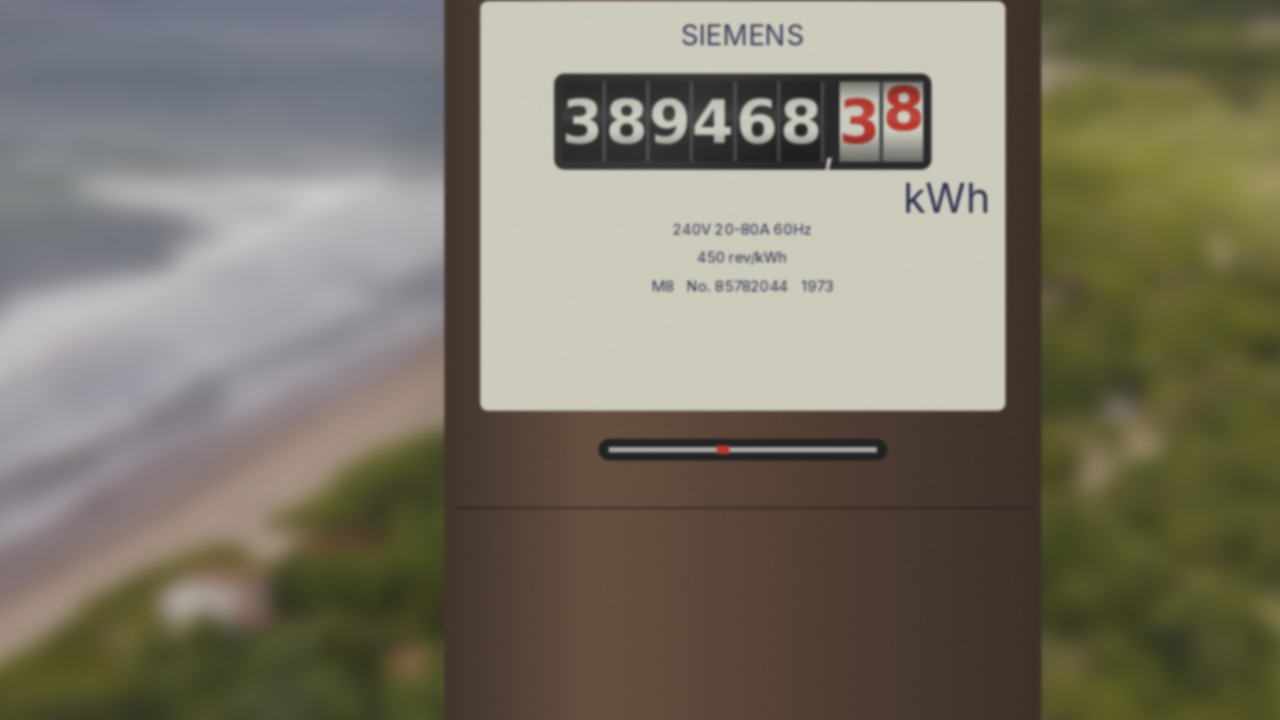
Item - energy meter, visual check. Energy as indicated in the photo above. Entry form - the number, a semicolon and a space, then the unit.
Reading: 389468.38; kWh
